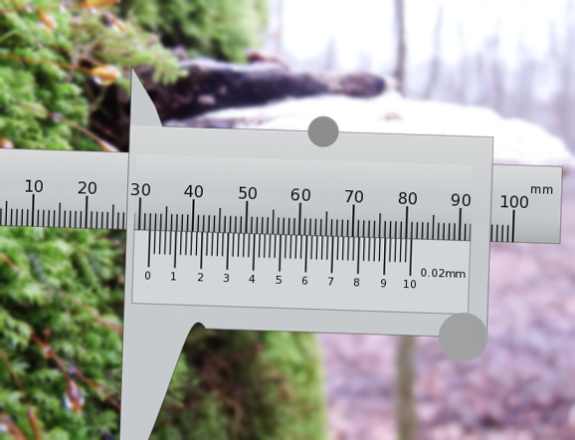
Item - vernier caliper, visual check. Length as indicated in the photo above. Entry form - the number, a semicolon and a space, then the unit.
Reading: 32.0; mm
